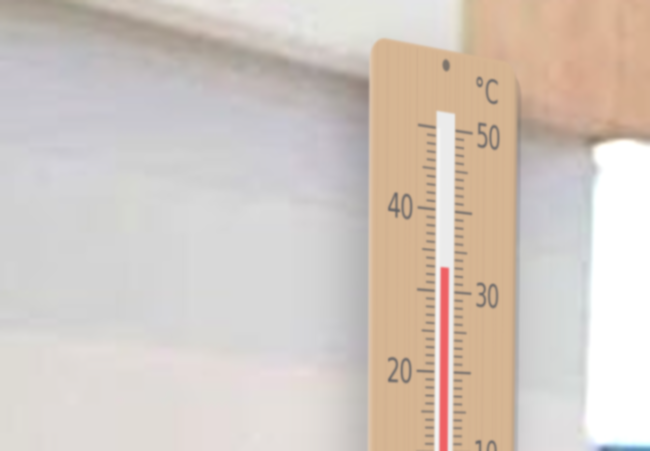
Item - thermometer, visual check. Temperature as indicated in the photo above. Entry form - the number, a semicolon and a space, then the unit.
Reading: 33; °C
